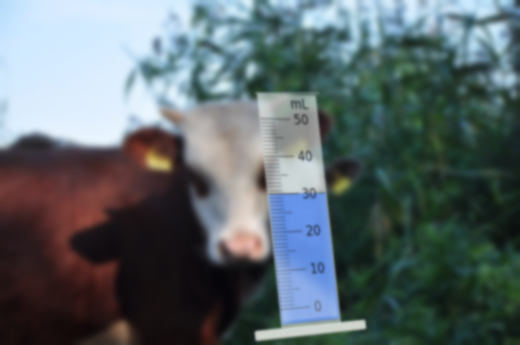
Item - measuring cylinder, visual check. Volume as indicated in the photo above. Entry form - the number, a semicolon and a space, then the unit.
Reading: 30; mL
